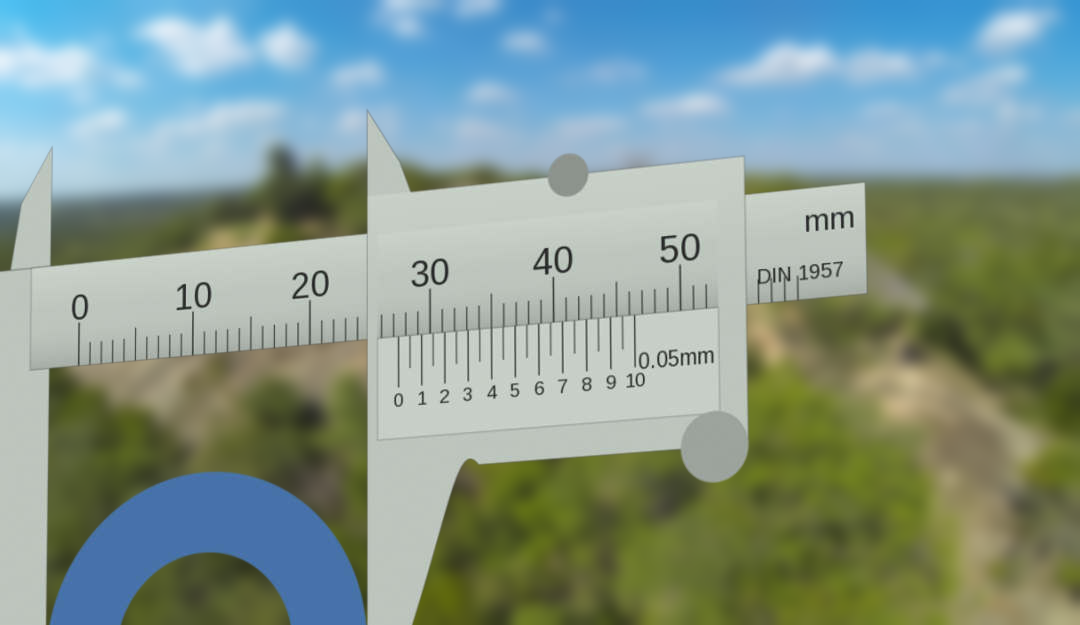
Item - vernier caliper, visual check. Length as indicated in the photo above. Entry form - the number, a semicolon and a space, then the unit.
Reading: 27.4; mm
